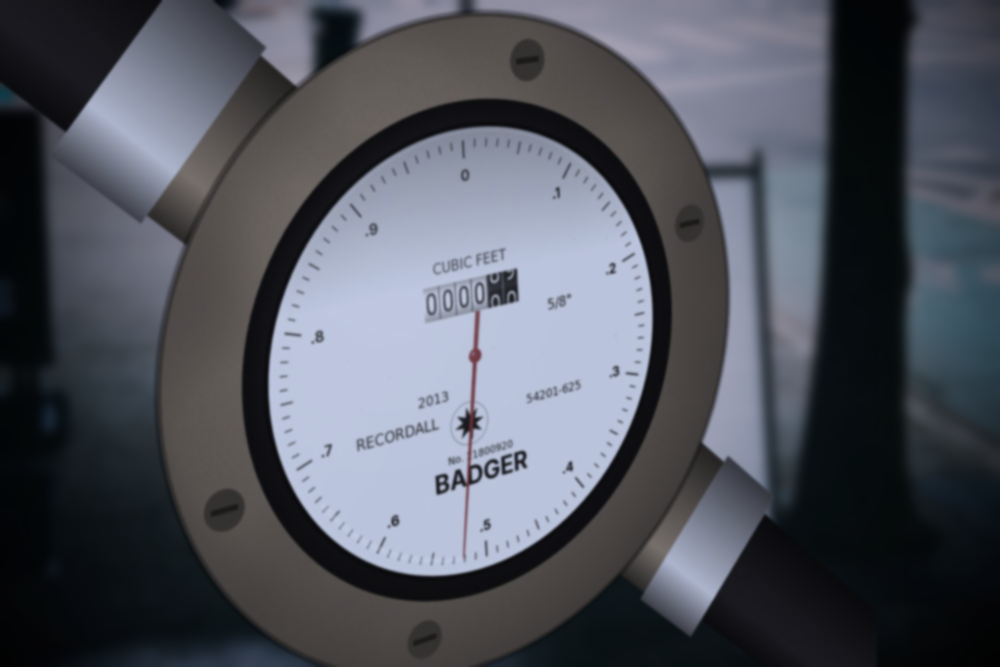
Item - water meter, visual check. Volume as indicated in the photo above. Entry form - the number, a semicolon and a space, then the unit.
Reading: 89.52; ft³
